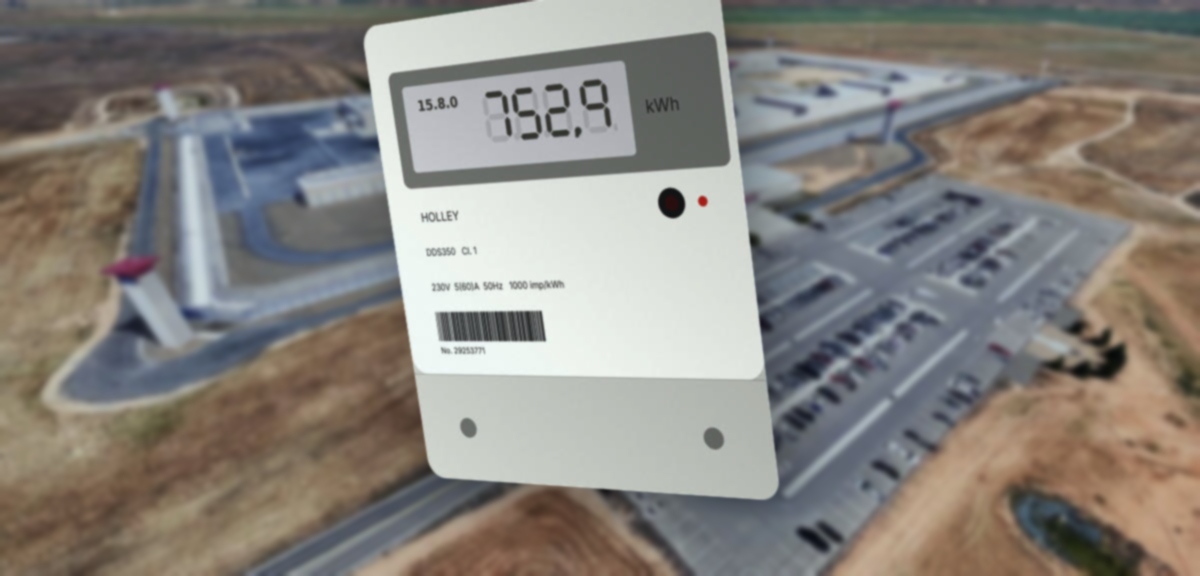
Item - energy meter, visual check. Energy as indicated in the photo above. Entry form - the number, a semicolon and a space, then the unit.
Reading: 752.9; kWh
